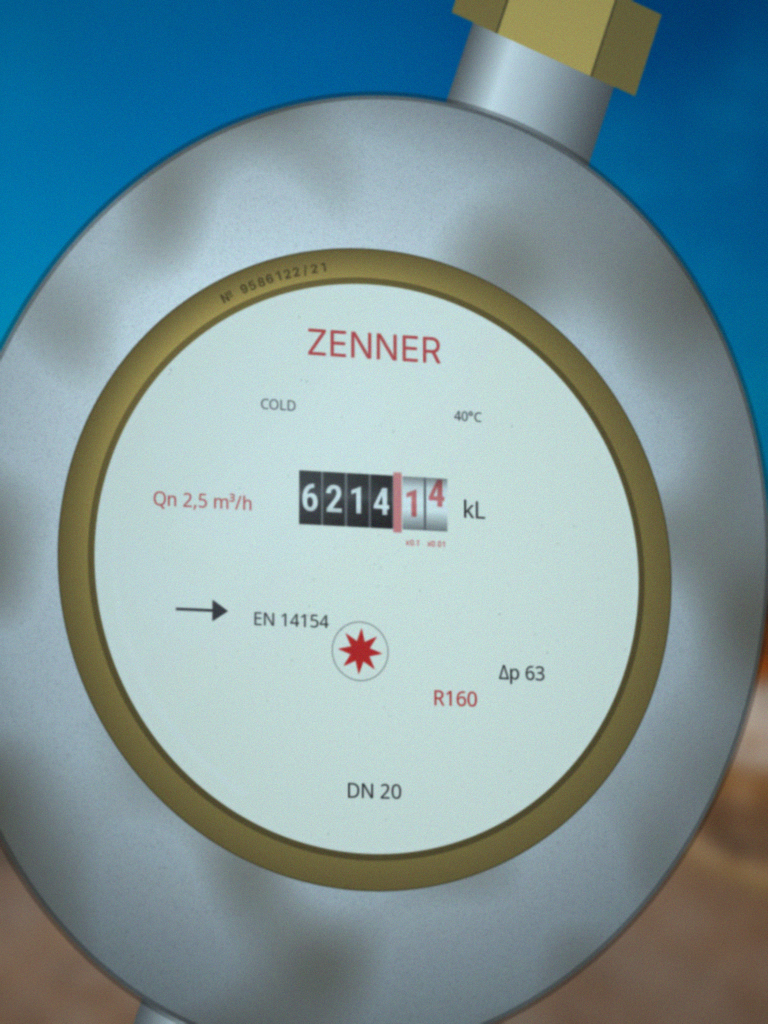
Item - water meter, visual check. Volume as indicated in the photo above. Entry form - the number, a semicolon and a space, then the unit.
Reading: 6214.14; kL
